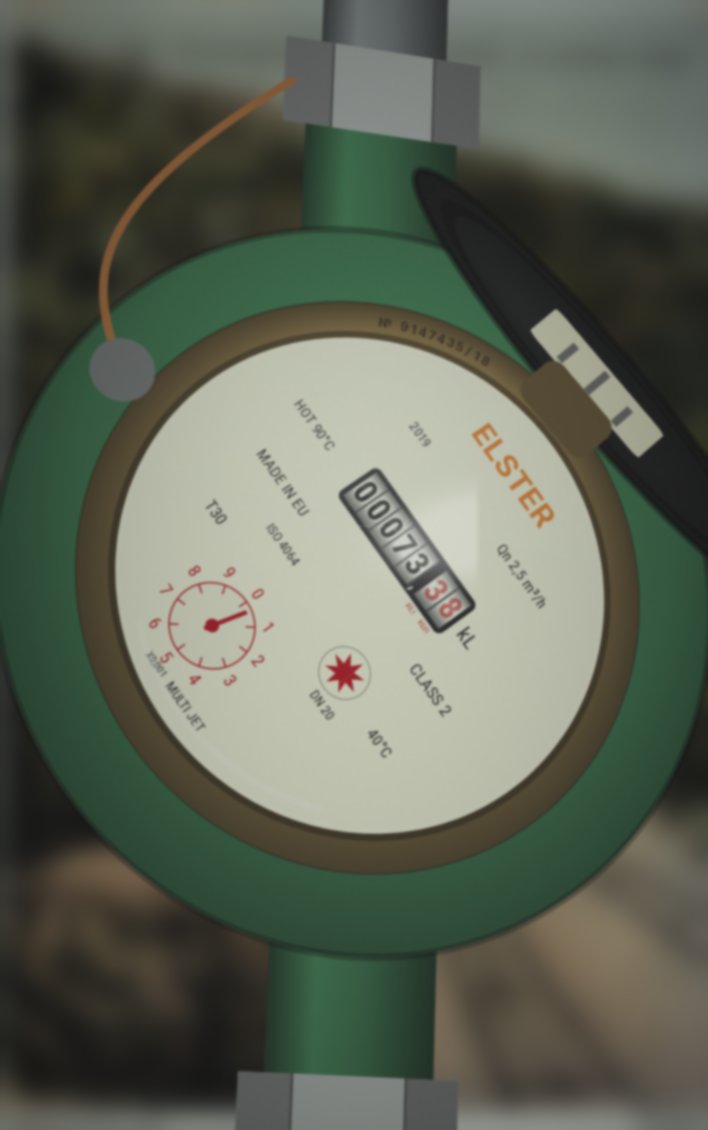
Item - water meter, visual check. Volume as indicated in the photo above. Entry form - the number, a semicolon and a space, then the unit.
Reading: 73.380; kL
